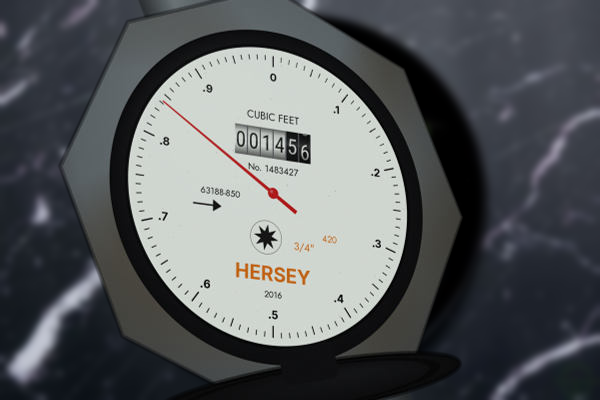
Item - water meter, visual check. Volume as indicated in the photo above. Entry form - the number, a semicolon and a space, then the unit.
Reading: 1455.84; ft³
